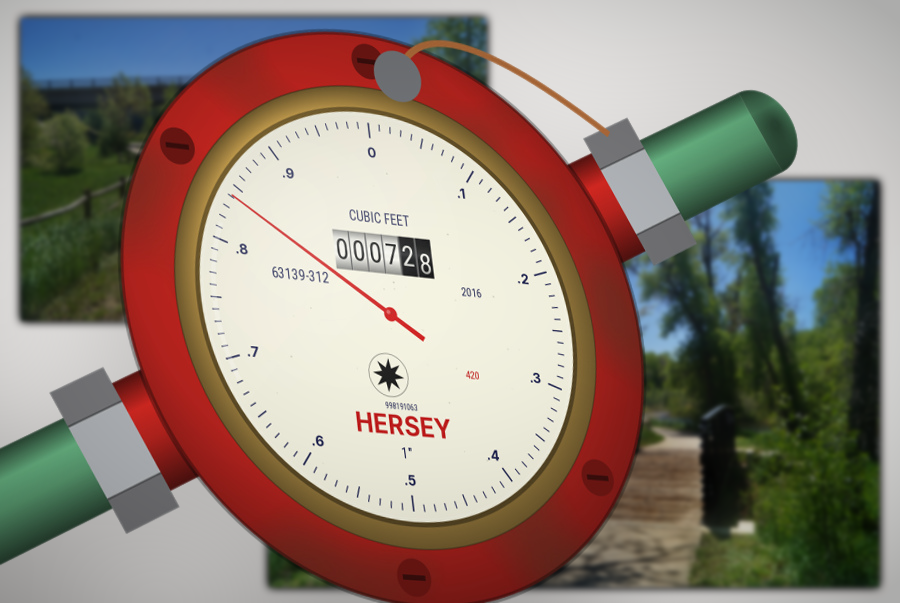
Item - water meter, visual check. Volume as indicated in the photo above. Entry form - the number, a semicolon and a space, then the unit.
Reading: 727.84; ft³
